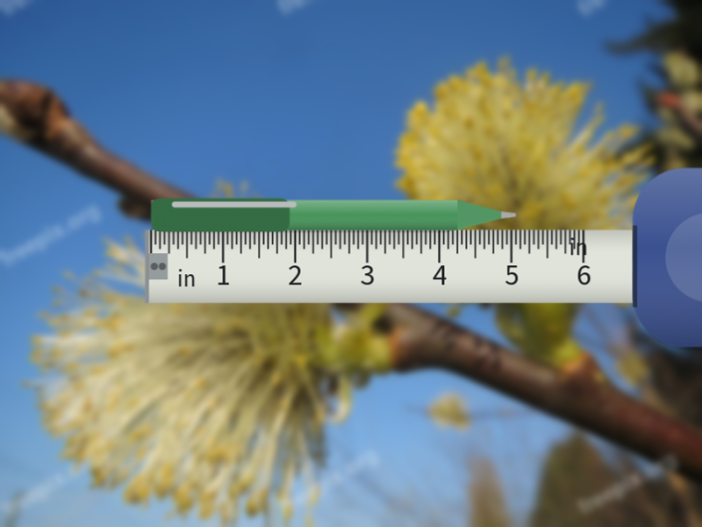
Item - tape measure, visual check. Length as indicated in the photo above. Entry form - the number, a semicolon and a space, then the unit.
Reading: 5.0625; in
